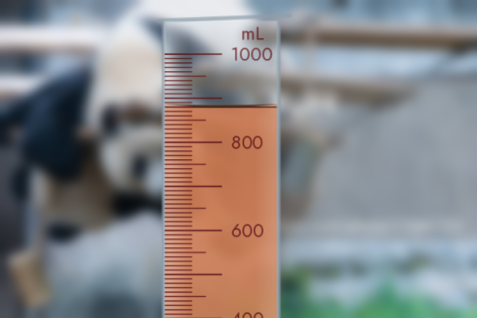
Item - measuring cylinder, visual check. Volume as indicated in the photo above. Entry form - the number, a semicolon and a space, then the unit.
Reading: 880; mL
